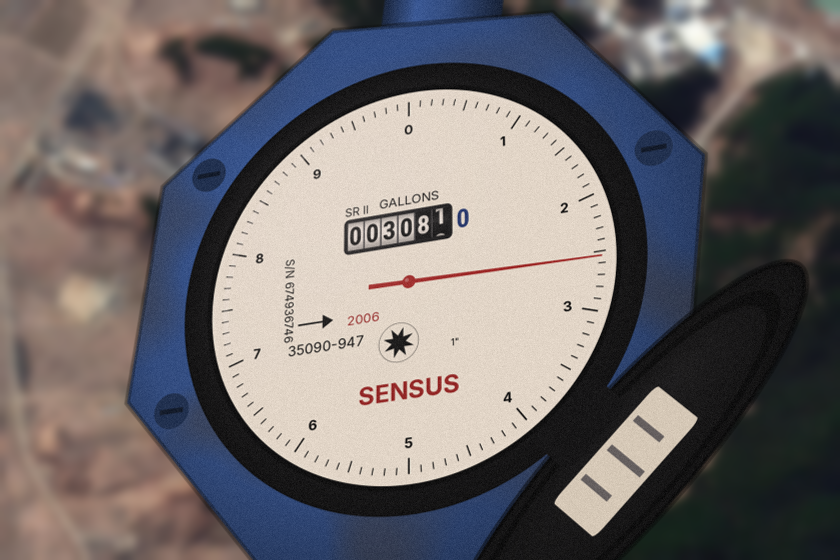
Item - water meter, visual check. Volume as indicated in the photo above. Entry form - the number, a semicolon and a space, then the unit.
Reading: 30812.5; gal
